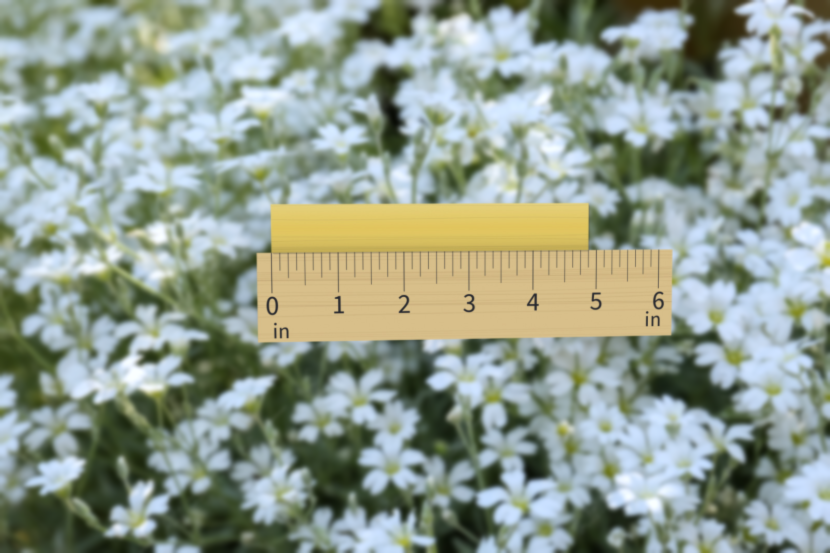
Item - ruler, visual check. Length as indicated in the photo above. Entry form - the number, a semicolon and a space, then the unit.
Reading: 4.875; in
